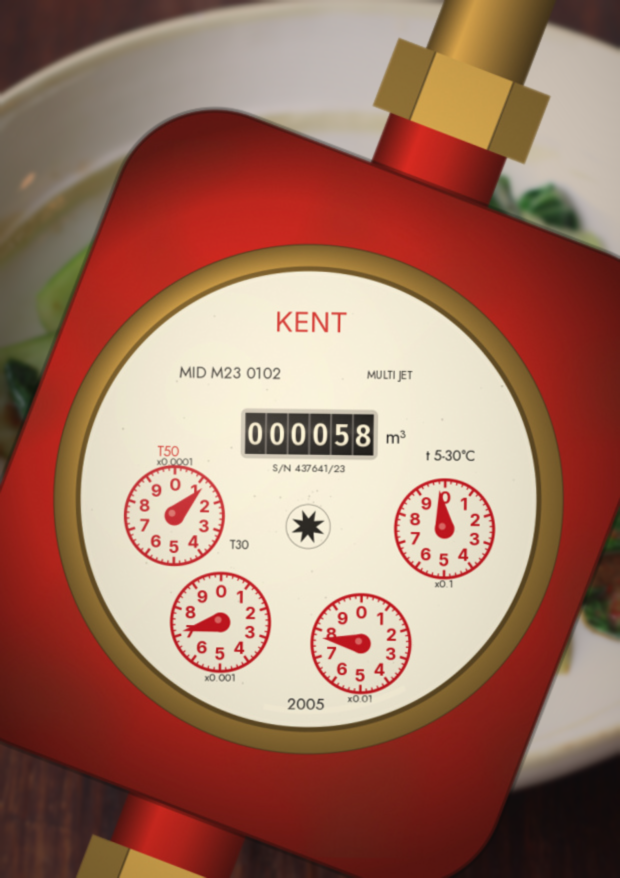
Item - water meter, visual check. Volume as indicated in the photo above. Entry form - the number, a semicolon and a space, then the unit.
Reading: 57.9771; m³
